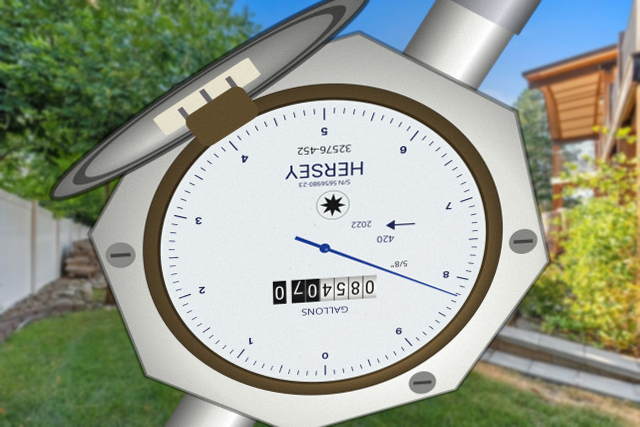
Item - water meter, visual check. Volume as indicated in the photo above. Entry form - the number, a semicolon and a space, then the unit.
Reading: 854068.2; gal
